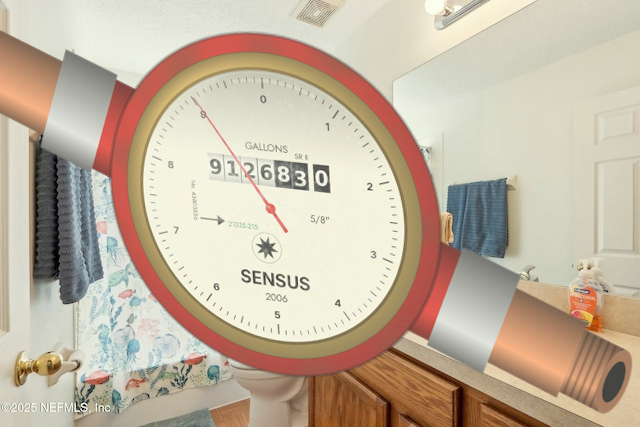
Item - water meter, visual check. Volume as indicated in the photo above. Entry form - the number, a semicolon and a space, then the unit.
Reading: 9126829.0; gal
